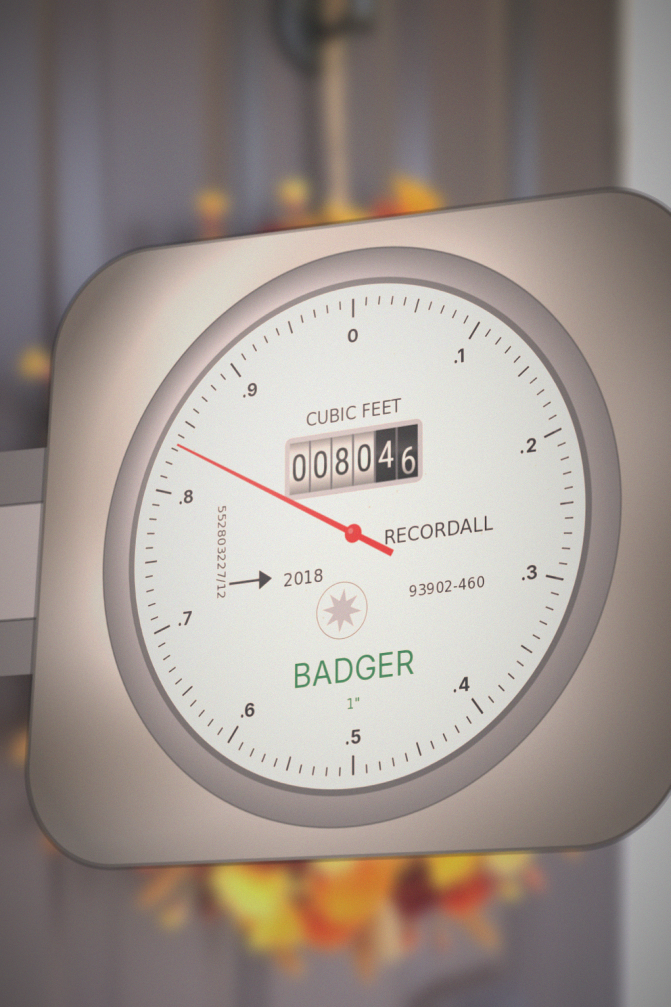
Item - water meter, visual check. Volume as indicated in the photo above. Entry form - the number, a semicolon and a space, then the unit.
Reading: 8045.83; ft³
